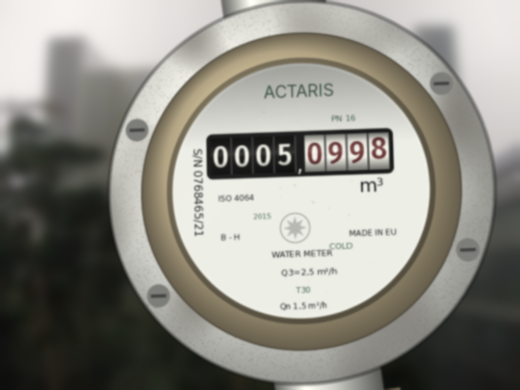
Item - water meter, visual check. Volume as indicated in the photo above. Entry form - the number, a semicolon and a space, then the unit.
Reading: 5.0998; m³
